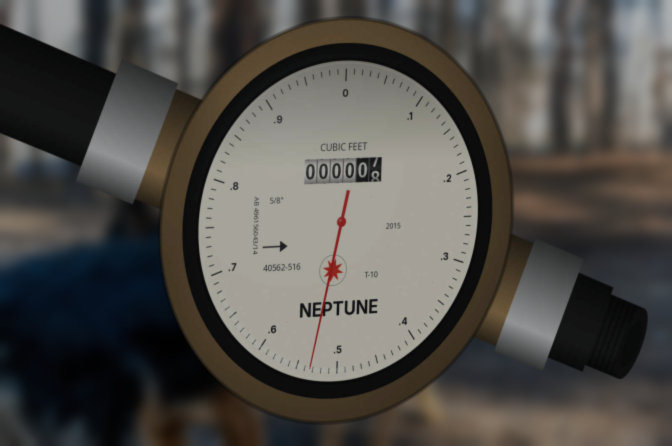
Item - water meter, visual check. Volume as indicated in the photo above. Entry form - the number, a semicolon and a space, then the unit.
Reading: 7.53; ft³
